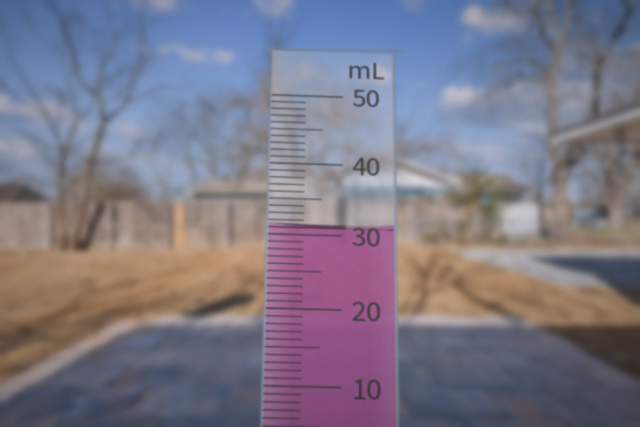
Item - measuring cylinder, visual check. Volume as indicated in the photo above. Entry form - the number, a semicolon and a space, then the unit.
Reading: 31; mL
